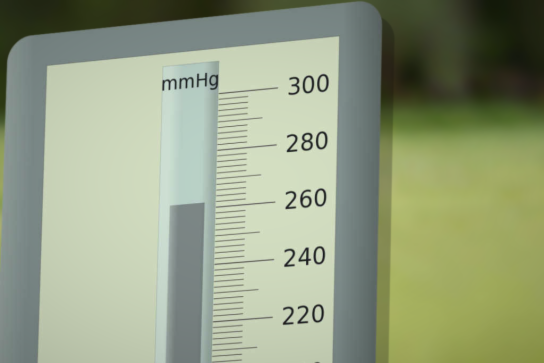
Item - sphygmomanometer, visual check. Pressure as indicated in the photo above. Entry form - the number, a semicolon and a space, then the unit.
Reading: 262; mmHg
